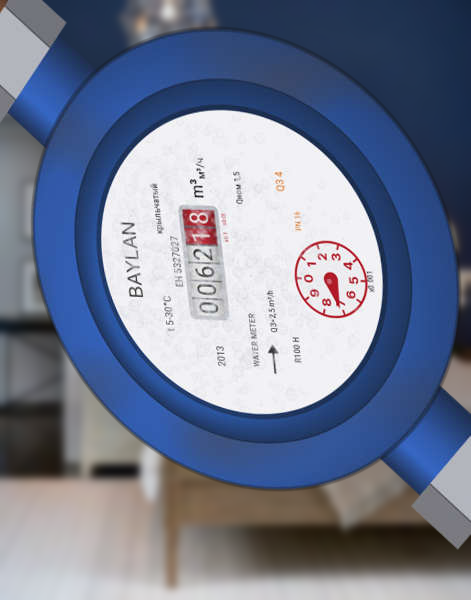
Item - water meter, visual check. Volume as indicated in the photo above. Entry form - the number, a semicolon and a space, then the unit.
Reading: 62.187; m³
